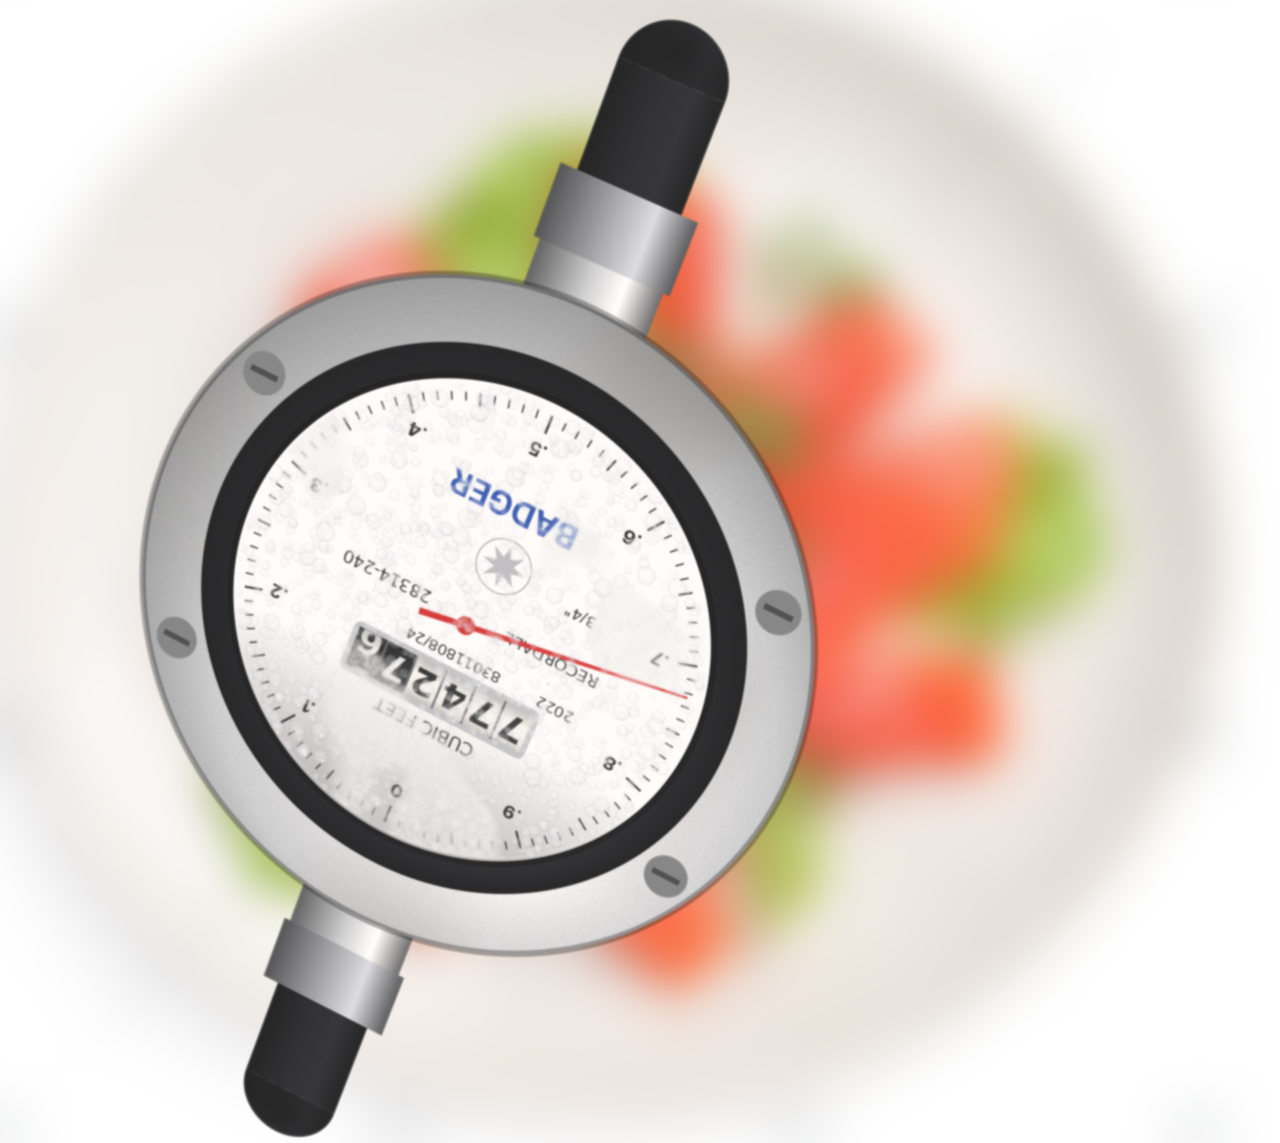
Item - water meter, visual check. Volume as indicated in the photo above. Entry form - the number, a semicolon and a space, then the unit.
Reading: 774275.72; ft³
